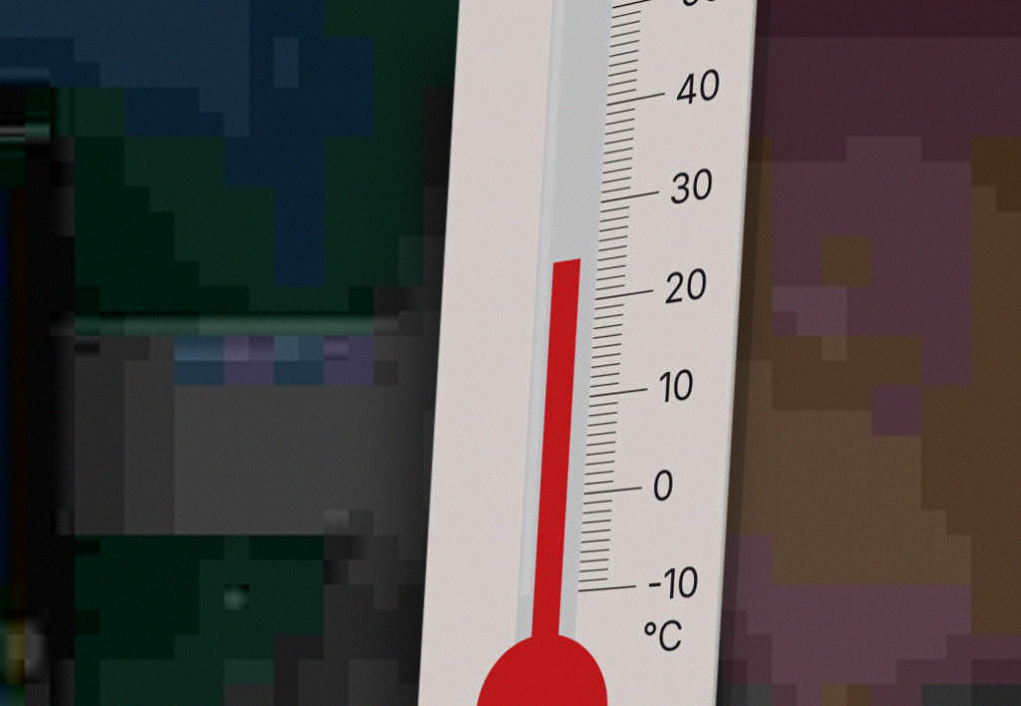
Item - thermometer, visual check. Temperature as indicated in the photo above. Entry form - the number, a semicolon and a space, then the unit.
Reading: 24.5; °C
